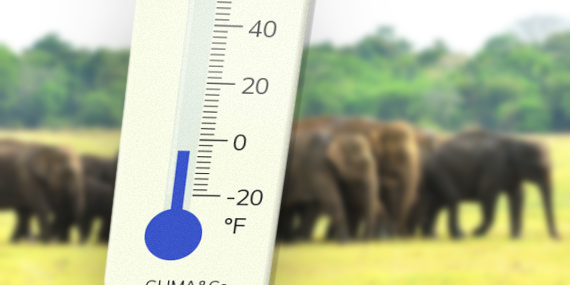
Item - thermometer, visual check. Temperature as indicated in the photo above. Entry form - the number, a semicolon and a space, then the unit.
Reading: -4; °F
